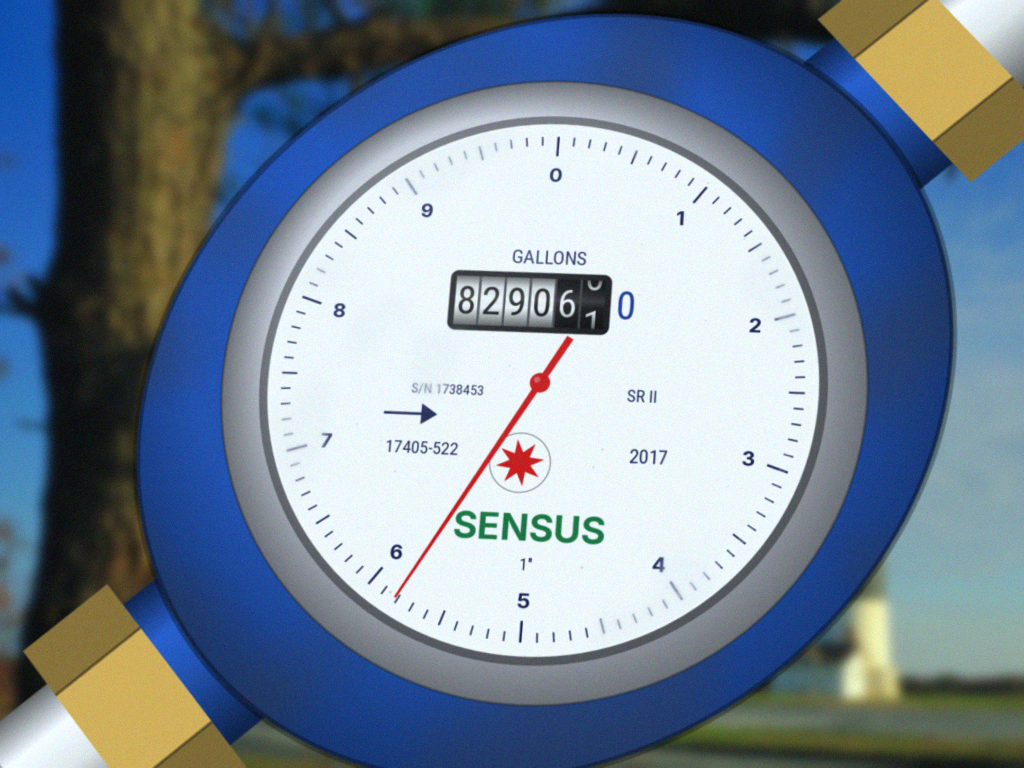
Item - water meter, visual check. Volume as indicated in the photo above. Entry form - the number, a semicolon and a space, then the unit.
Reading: 8290605.8; gal
